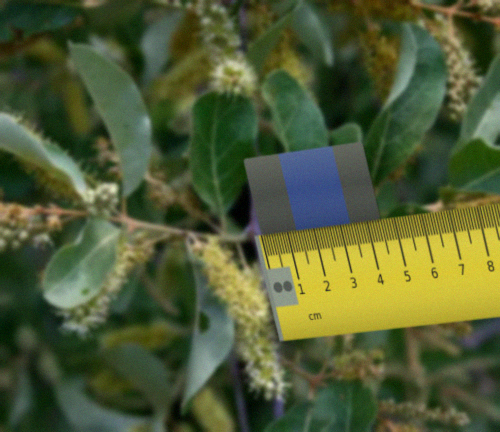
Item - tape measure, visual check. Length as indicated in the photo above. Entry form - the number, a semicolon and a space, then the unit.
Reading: 4.5; cm
